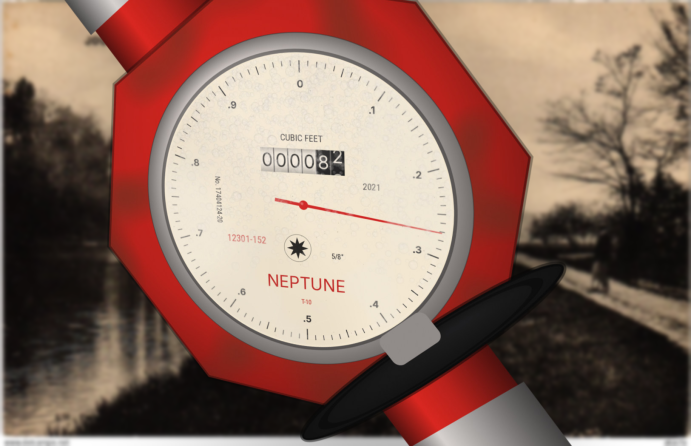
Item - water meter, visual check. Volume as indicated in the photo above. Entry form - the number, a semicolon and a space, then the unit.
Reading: 82.27; ft³
